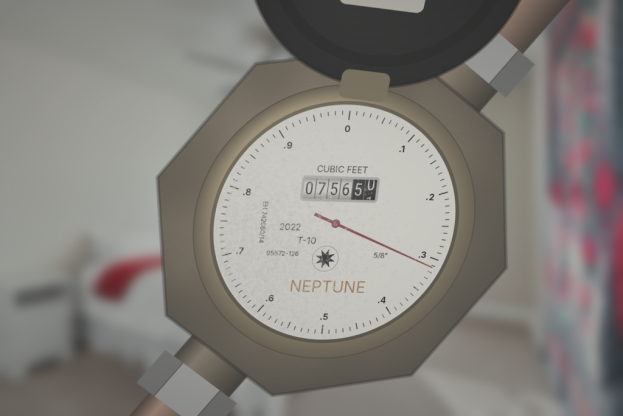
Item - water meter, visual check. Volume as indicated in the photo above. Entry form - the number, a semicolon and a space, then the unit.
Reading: 75650.31; ft³
